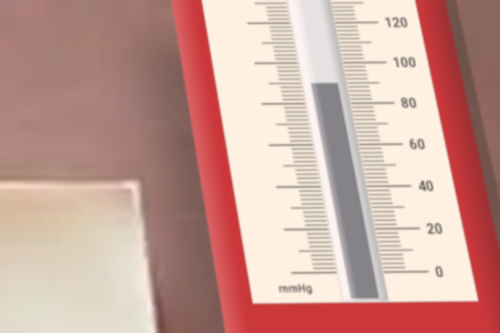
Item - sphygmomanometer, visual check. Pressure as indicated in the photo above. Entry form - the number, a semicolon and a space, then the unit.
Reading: 90; mmHg
